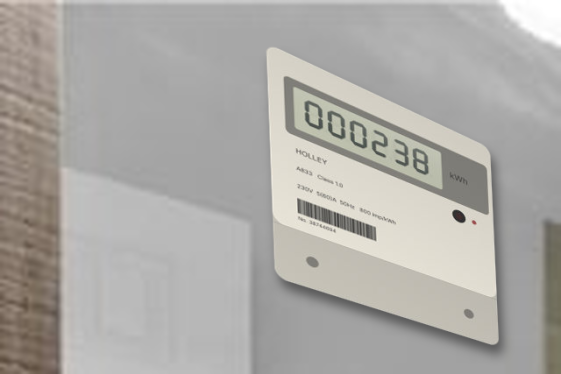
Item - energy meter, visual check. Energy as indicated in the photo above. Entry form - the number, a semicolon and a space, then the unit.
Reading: 238; kWh
